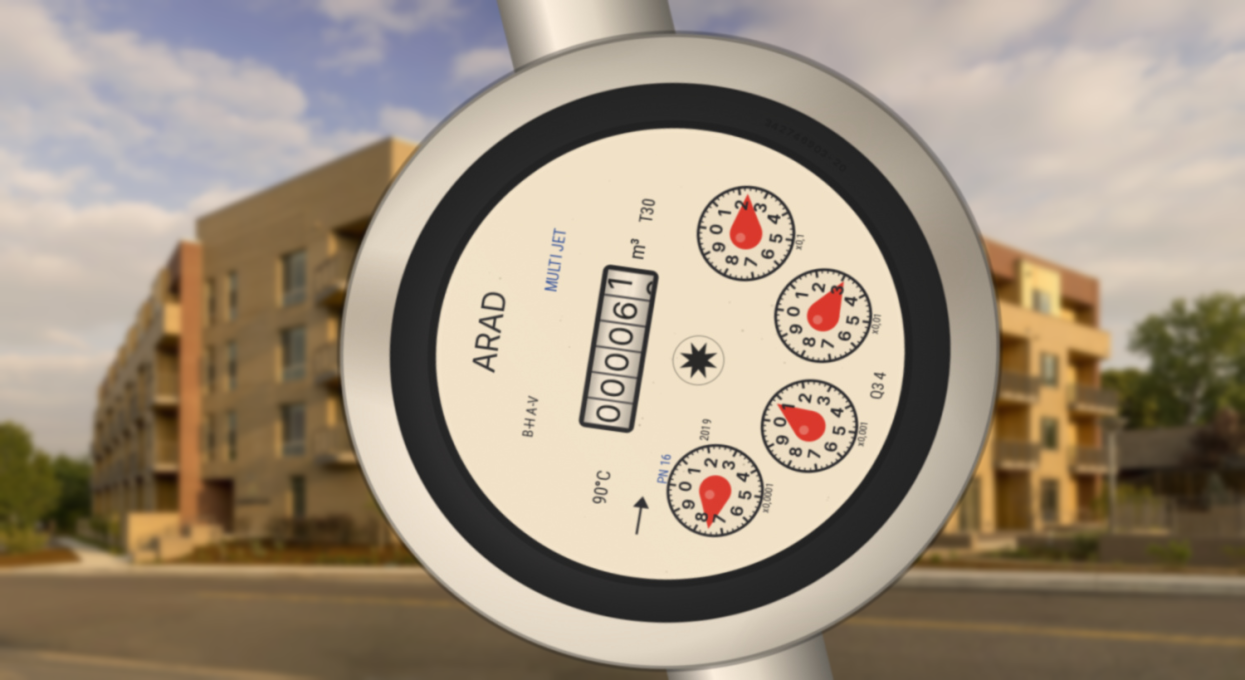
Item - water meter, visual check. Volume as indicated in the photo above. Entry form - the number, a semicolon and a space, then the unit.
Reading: 61.2307; m³
